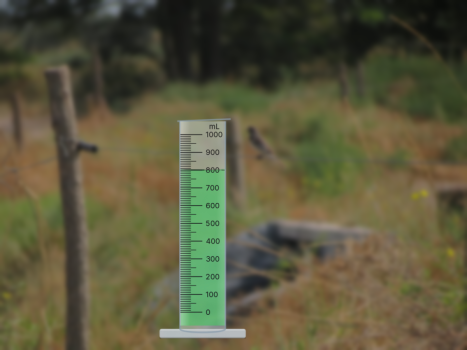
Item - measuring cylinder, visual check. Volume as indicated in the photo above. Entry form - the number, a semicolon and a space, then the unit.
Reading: 800; mL
